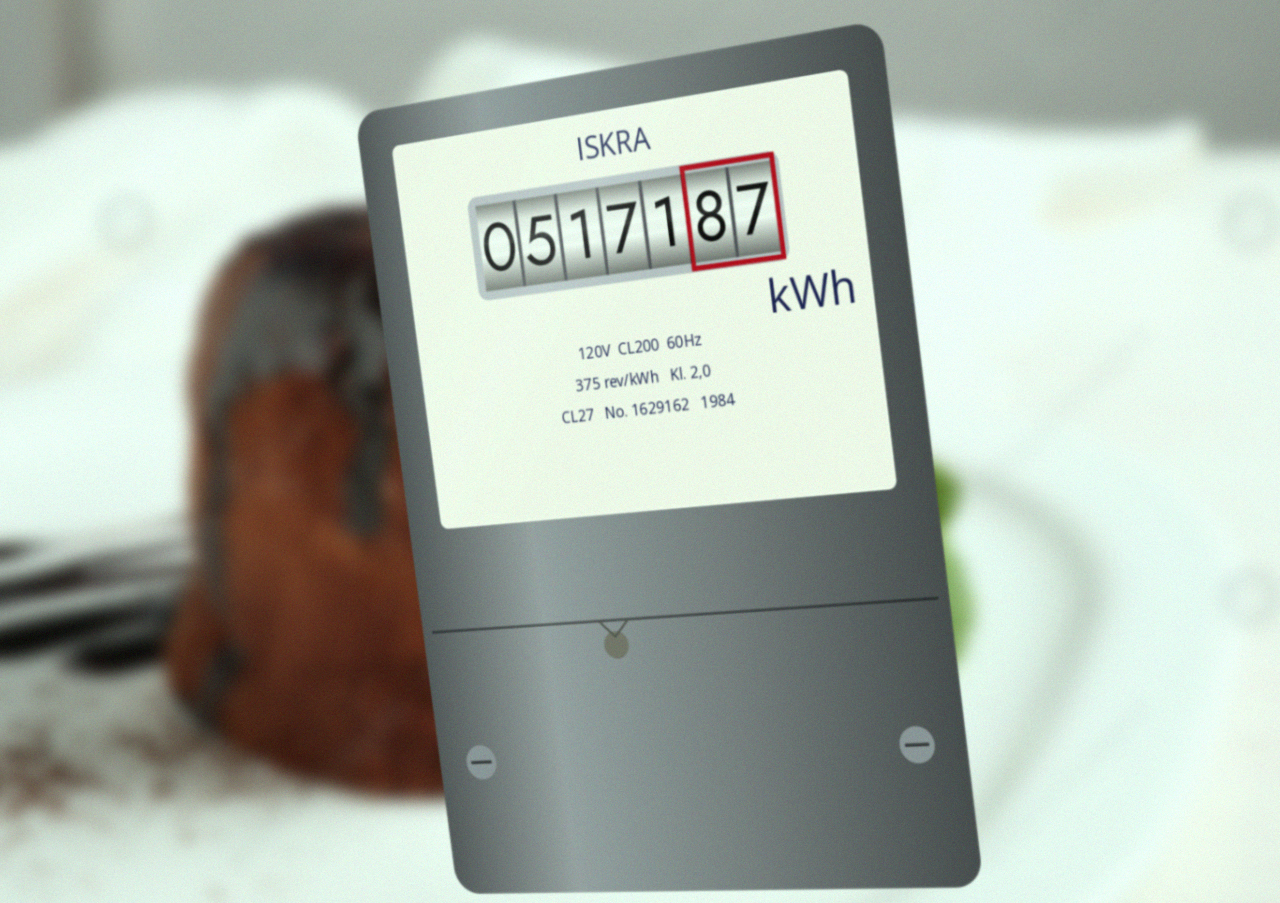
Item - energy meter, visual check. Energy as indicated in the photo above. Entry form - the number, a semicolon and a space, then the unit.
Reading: 5171.87; kWh
